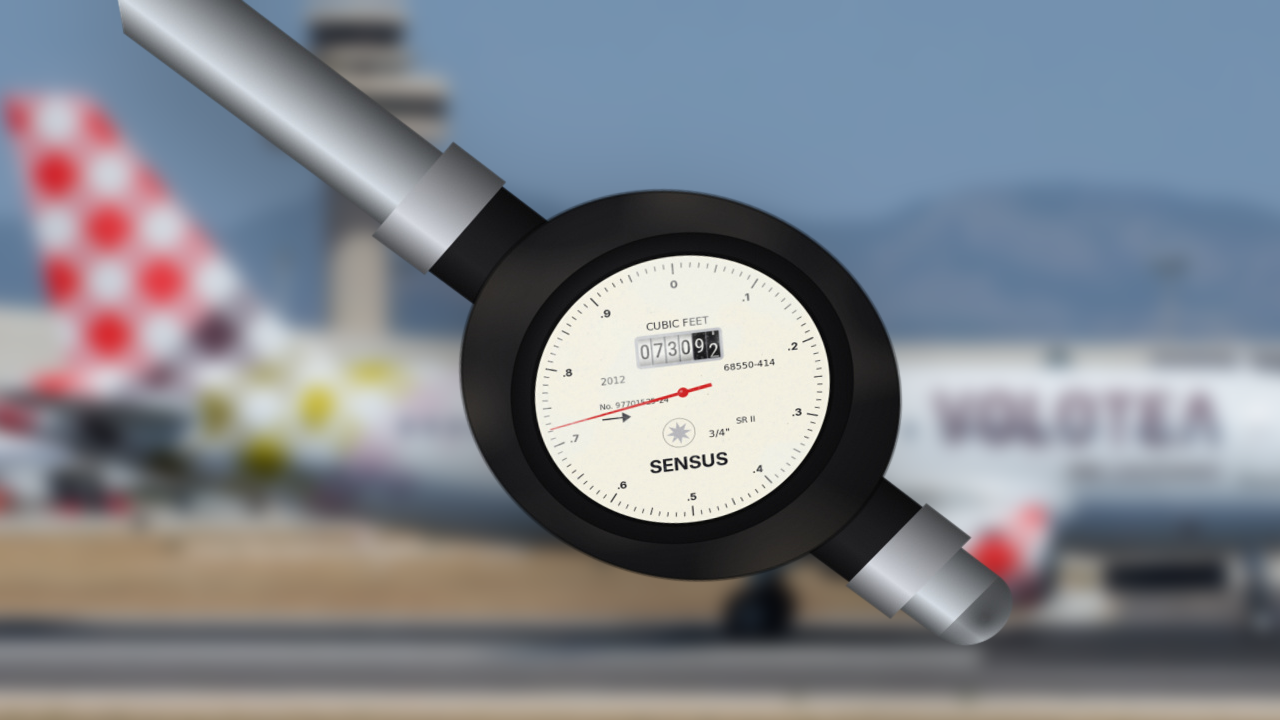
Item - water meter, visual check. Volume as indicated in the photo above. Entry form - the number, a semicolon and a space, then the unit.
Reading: 73091.72; ft³
